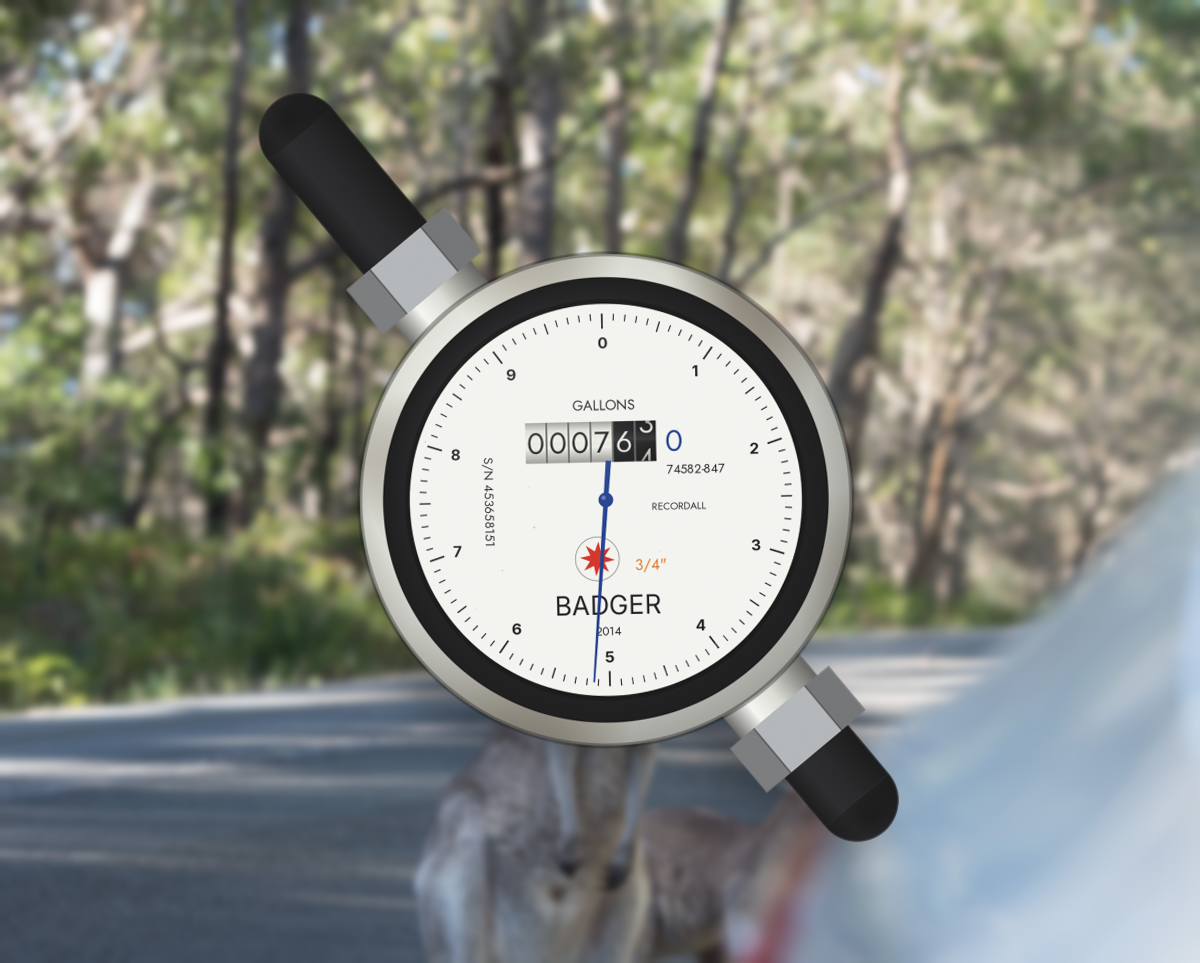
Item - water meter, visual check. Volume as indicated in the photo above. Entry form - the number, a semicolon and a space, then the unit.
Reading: 7635.1; gal
